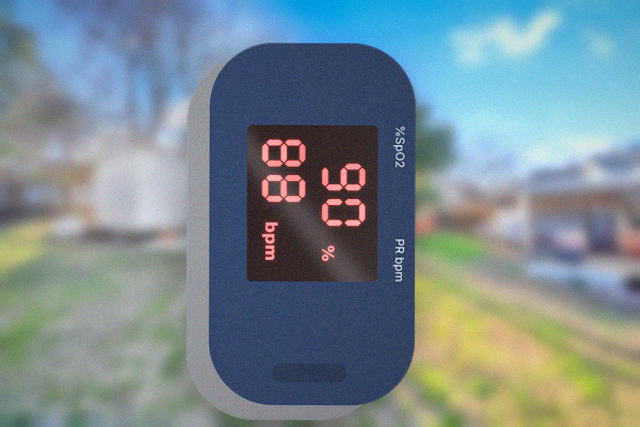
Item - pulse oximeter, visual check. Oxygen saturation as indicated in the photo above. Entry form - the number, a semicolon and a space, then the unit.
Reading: 90; %
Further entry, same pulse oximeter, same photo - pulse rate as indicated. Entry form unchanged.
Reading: 88; bpm
